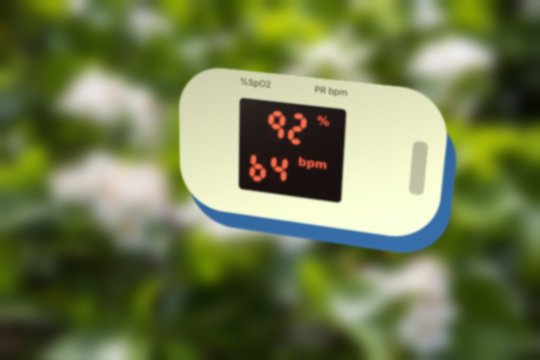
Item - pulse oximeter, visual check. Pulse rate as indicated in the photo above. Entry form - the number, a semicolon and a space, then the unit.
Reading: 64; bpm
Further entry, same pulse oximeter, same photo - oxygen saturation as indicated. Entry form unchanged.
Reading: 92; %
